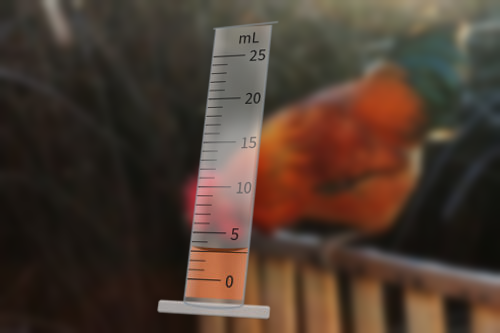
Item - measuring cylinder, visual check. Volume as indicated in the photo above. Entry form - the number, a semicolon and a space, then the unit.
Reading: 3; mL
